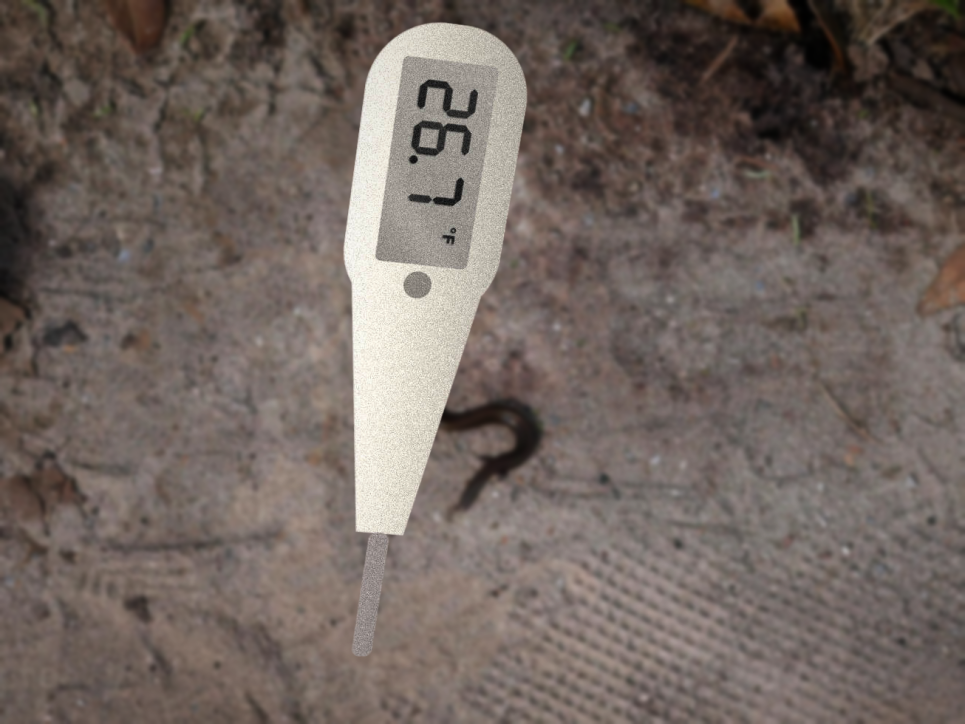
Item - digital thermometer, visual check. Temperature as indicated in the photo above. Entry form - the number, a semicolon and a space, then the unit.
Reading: 26.7; °F
